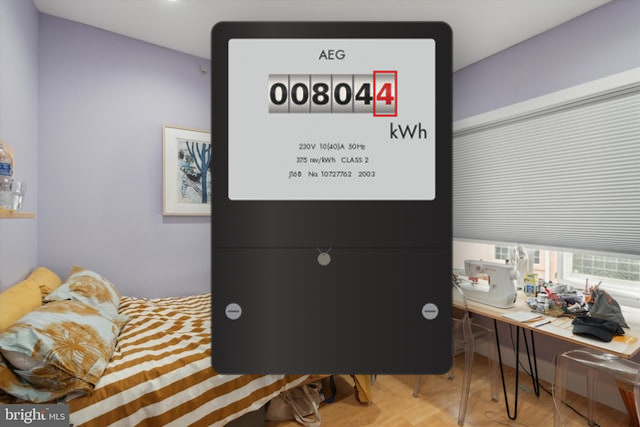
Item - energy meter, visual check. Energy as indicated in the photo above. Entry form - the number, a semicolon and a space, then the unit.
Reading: 804.4; kWh
